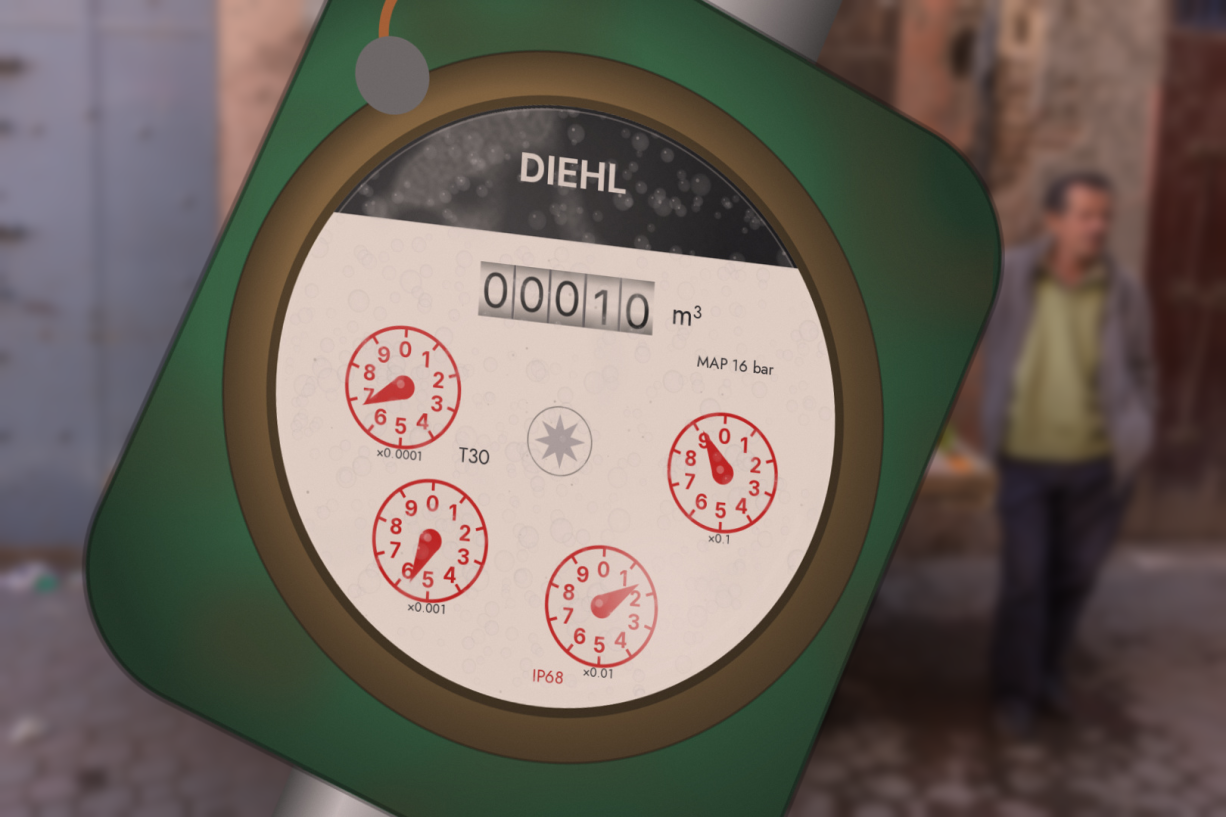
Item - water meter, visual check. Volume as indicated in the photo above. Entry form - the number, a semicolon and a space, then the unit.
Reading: 9.9156; m³
